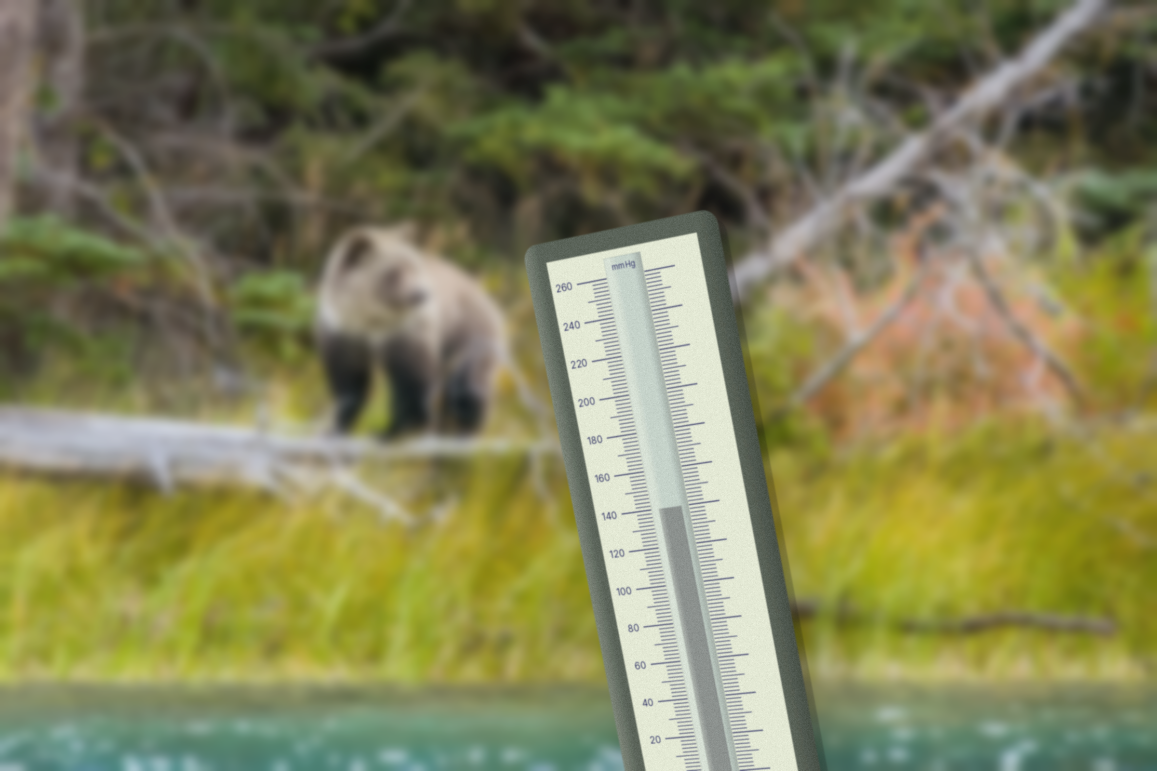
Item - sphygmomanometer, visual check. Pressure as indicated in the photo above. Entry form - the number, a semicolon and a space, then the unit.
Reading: 140; mmHg
